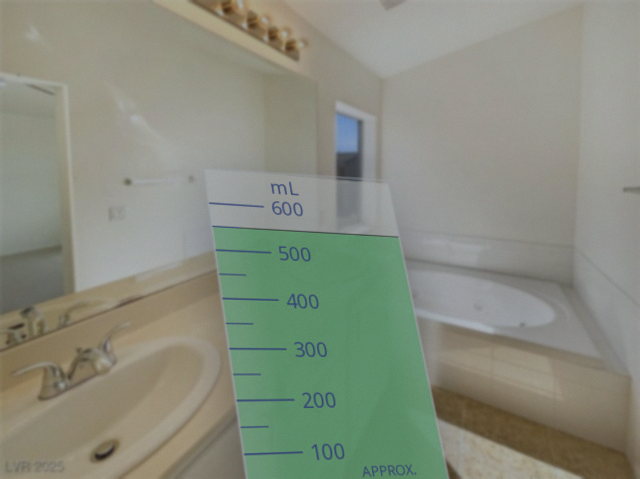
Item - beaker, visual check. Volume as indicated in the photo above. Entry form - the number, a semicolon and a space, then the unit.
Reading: 550; mL
